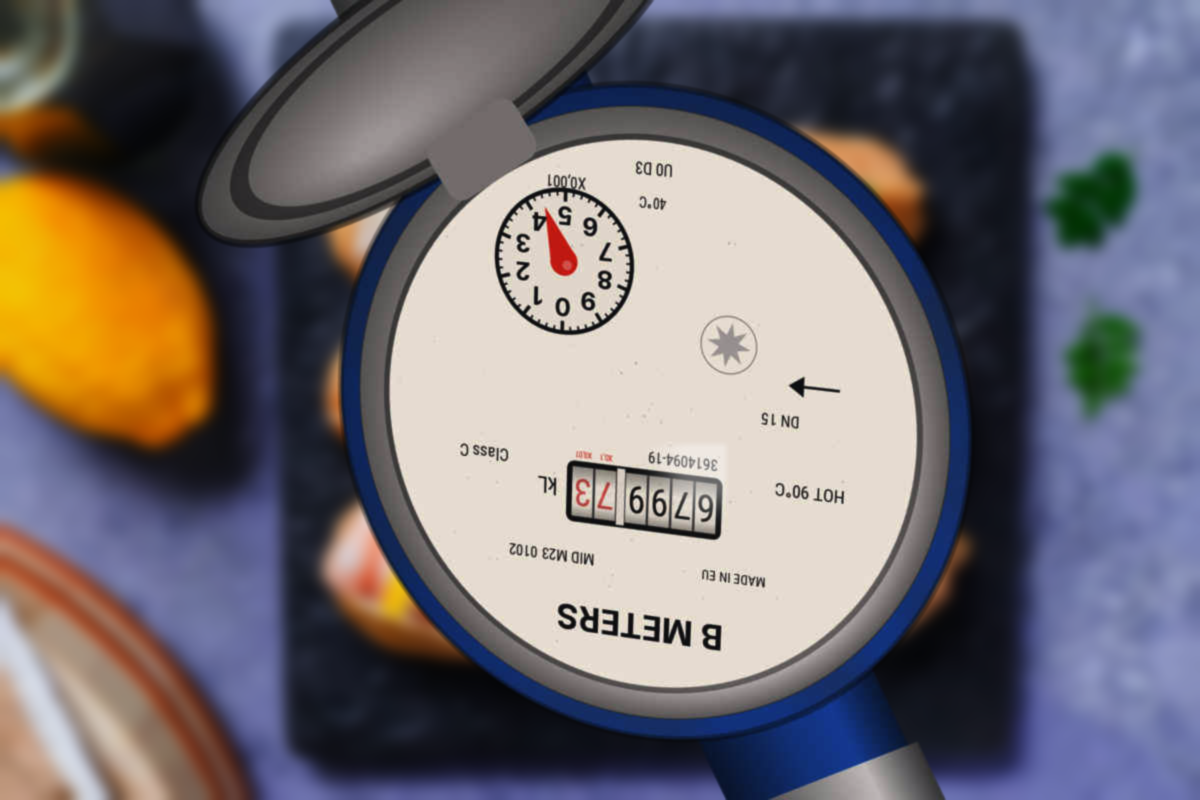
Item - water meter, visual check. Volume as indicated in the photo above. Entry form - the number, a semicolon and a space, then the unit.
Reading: 6799.734; kL
